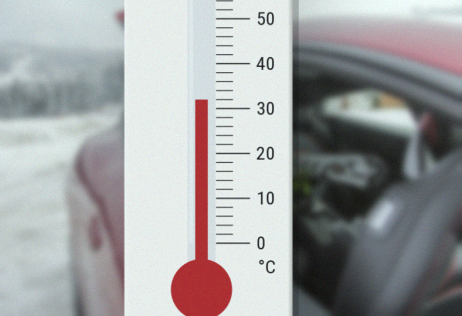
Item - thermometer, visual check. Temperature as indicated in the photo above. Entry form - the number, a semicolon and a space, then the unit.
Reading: 32; °C
